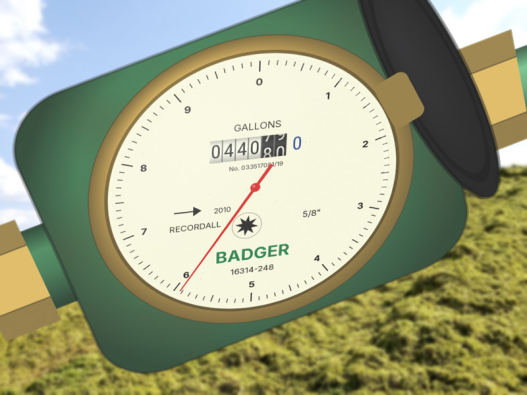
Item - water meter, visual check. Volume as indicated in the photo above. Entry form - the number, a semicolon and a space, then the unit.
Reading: 440795.9; gal
